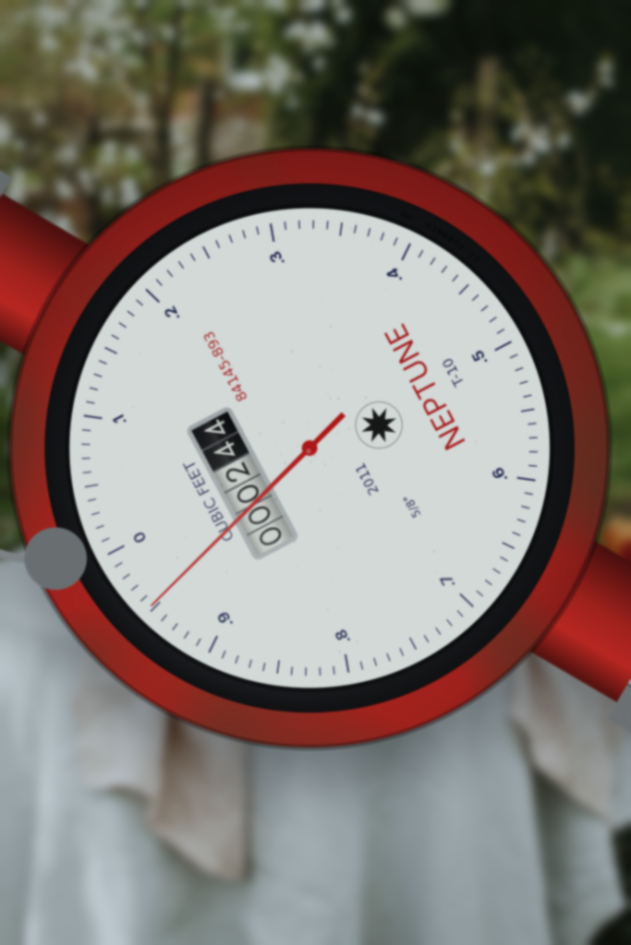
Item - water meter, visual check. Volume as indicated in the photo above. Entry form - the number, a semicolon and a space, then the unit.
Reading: 243.95; ft³
